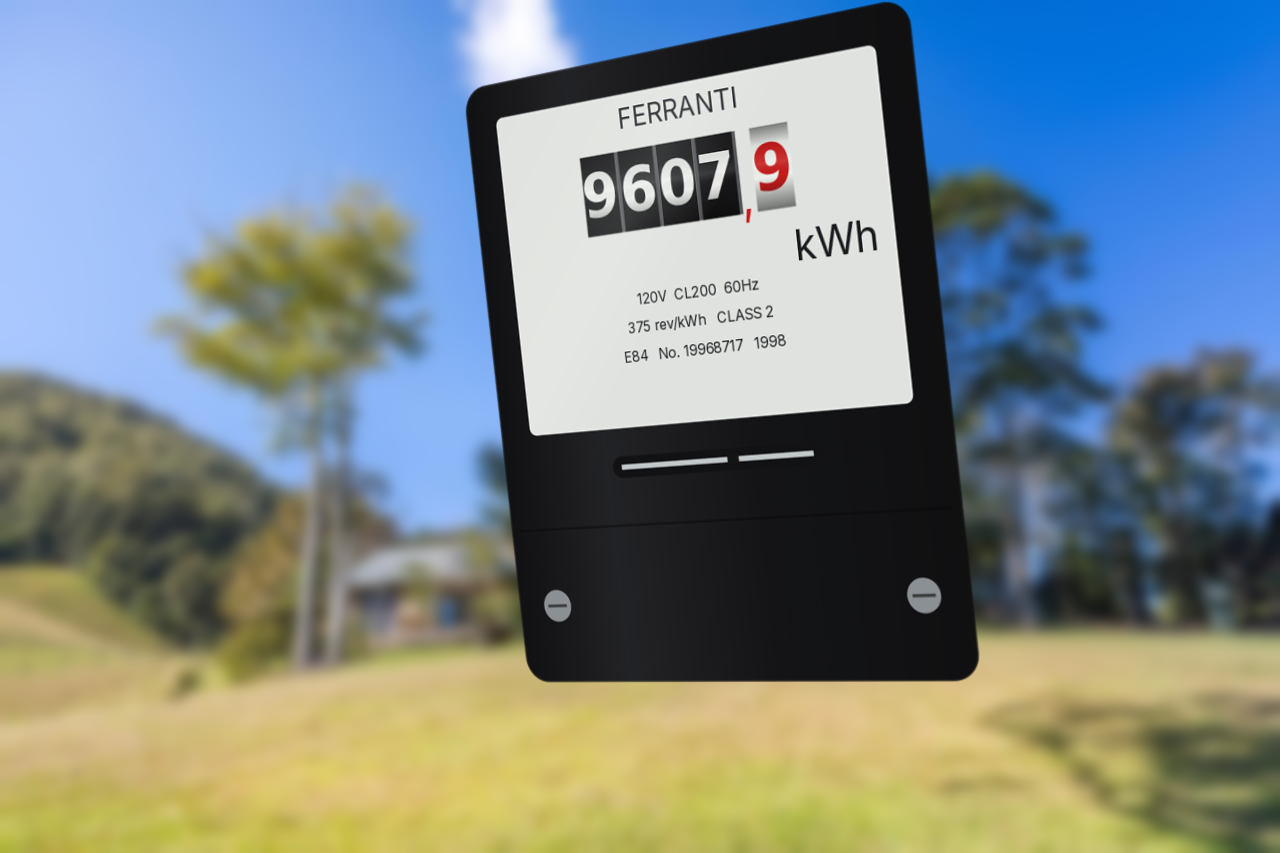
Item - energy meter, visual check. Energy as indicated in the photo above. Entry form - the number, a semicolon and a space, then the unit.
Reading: 9607.9; kWh
